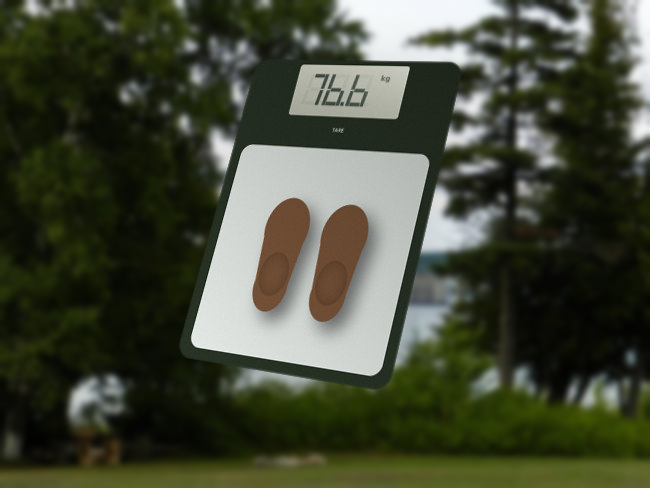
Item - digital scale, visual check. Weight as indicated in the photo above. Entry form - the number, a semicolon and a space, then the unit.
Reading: 76.6; kg
